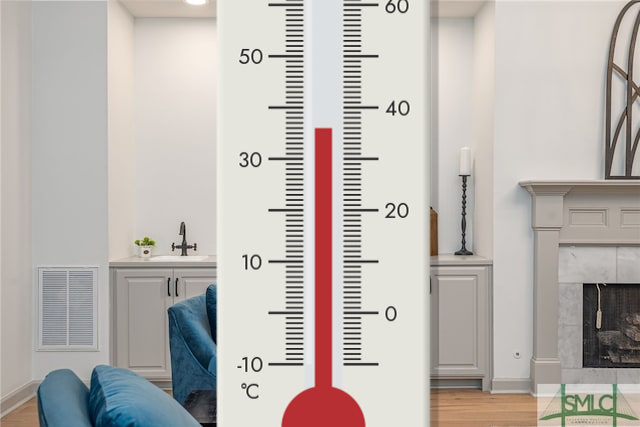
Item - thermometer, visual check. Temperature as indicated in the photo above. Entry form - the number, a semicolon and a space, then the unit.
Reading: 36; °C
